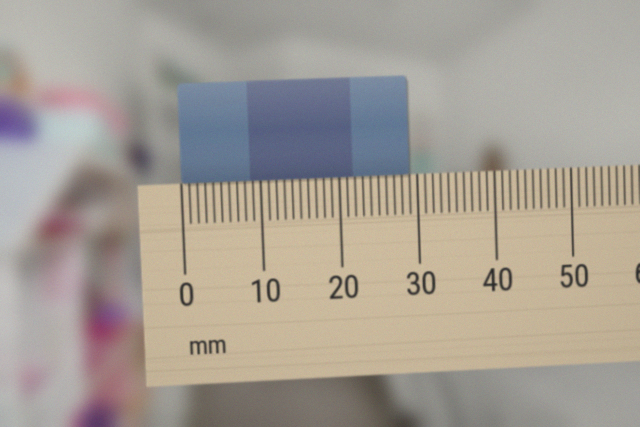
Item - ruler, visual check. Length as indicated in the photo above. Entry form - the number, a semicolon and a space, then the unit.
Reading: 29; mm
